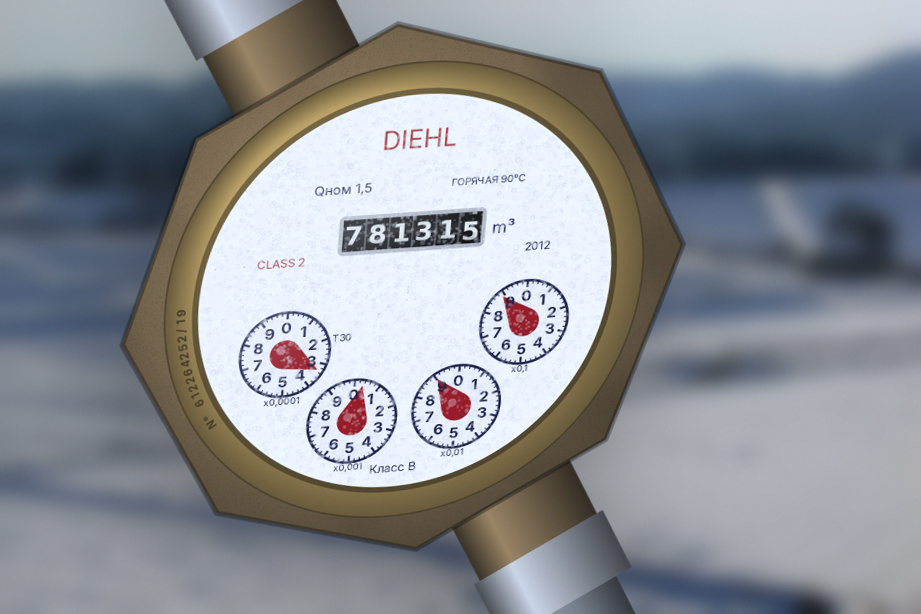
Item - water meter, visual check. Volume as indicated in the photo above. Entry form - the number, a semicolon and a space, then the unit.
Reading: 781314.8903; m³
